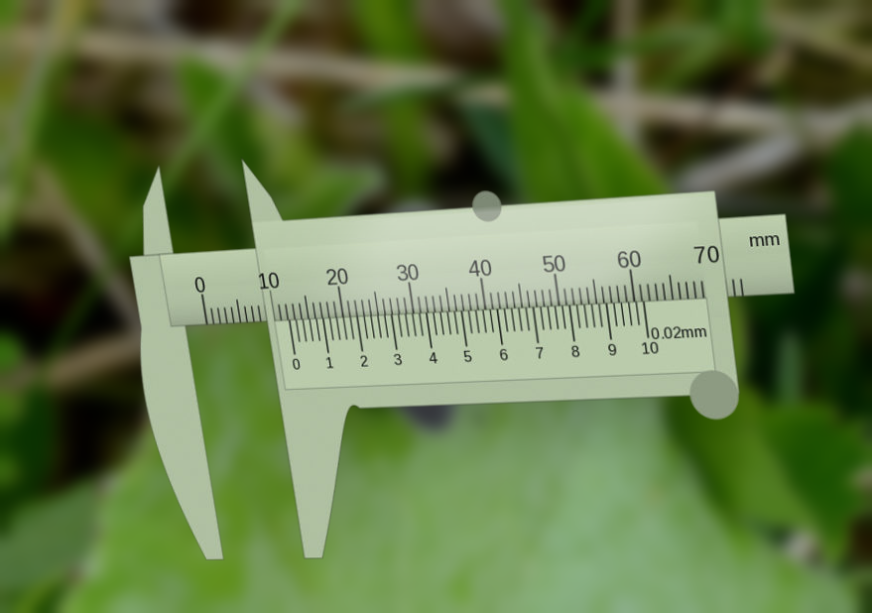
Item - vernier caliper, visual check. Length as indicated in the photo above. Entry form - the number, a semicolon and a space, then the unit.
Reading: 12.2; mm
